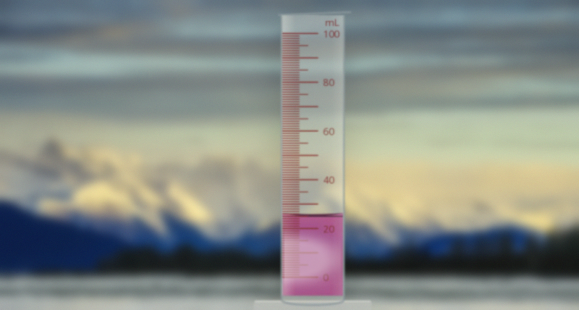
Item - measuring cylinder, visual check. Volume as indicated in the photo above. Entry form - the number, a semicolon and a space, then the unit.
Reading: 25; mL
